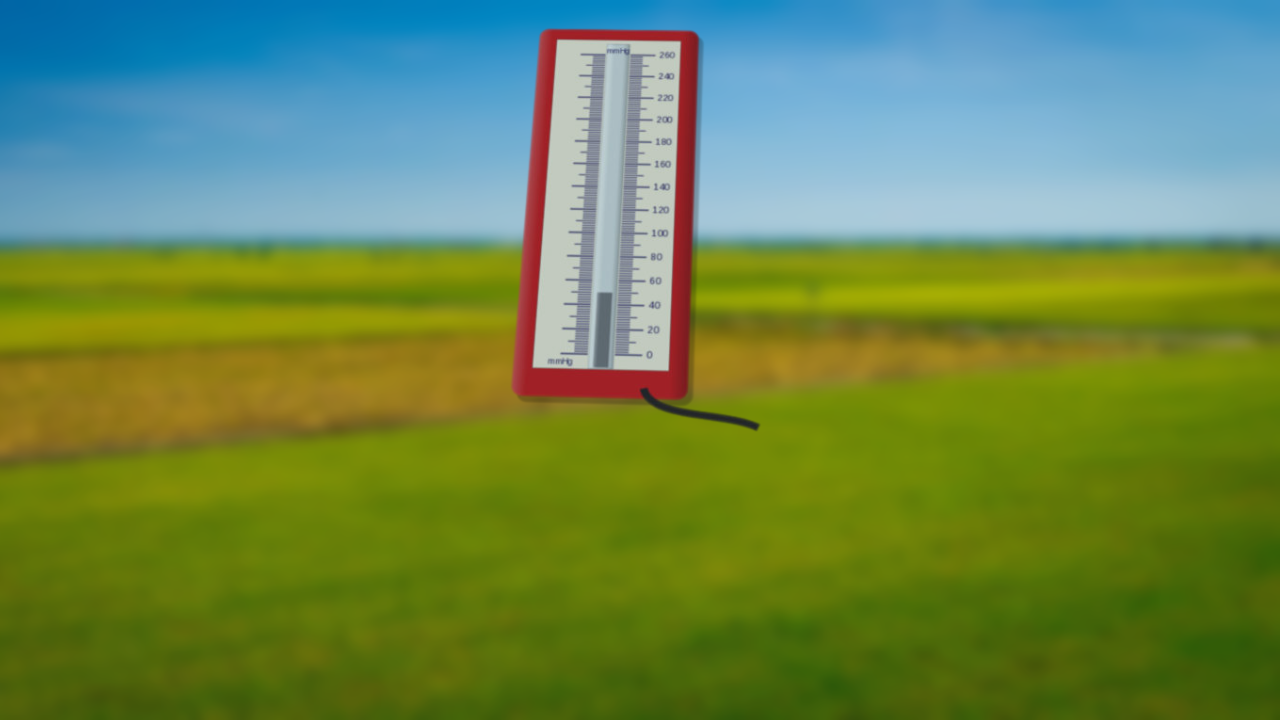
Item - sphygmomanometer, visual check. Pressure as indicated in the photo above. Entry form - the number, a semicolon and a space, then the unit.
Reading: 50; mmHg
